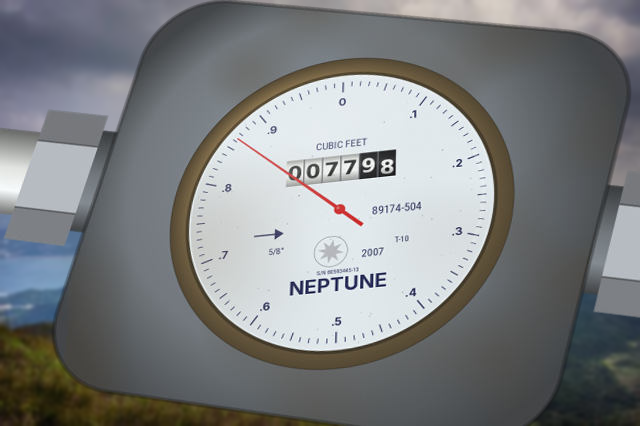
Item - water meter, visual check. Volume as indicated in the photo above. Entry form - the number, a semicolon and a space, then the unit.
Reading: 7797.86; ft³
